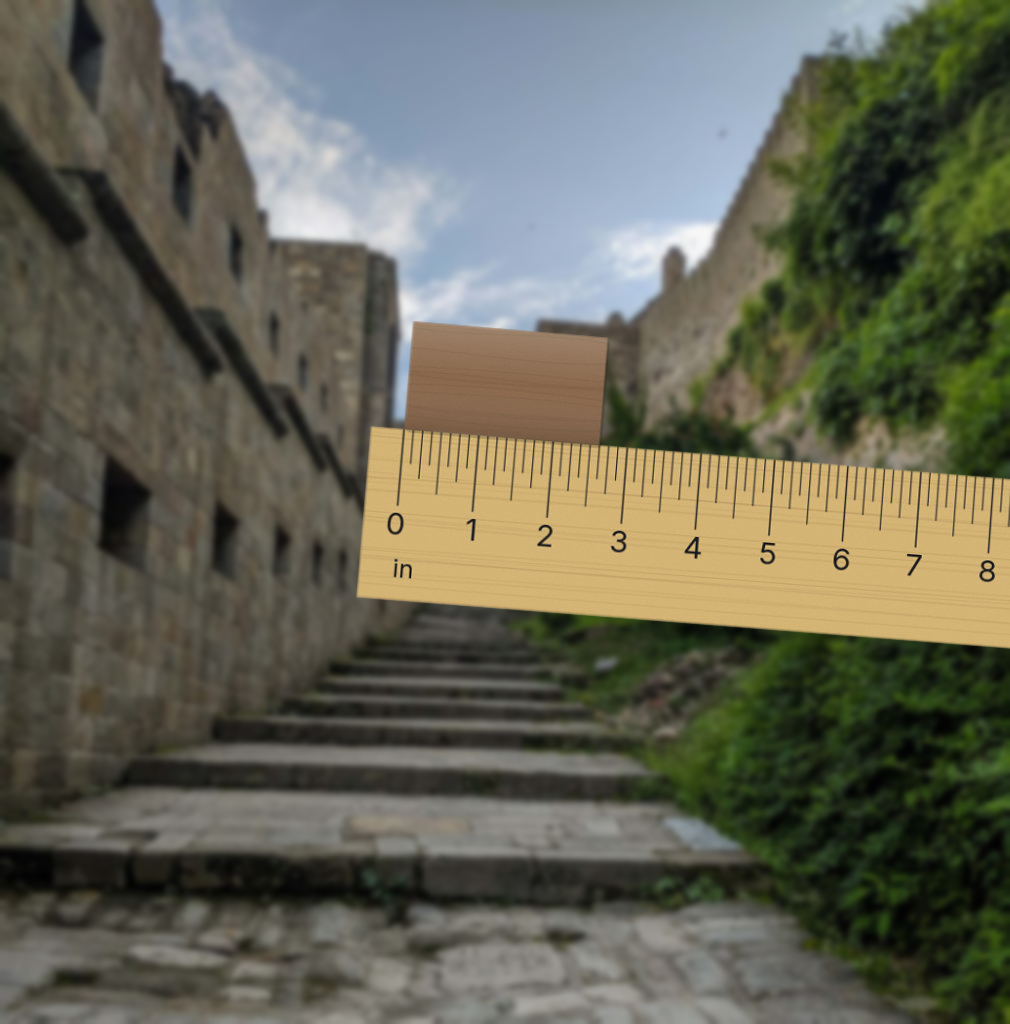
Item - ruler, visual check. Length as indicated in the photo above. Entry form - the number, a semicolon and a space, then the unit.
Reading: 2.625; in
